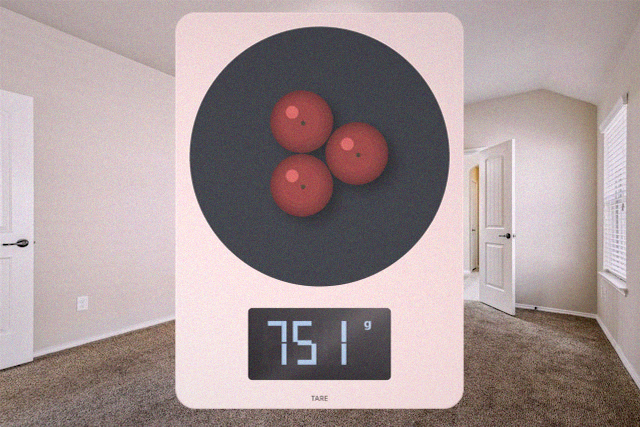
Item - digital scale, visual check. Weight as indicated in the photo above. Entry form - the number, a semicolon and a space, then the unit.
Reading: 751; g
